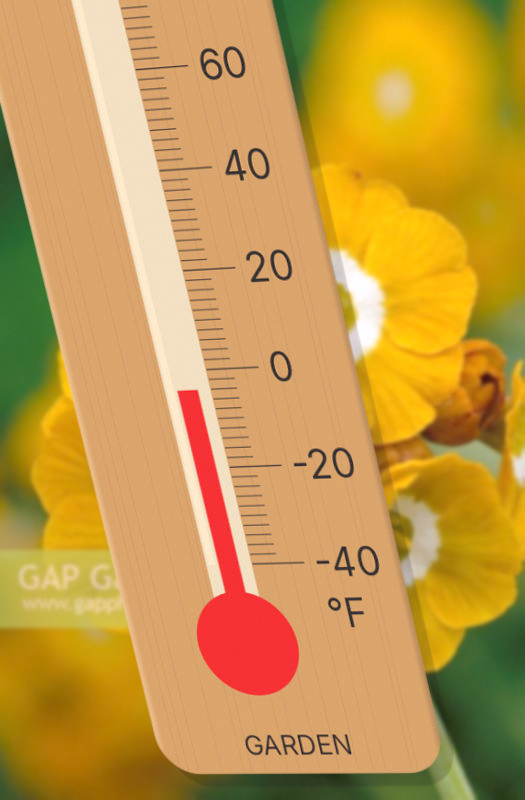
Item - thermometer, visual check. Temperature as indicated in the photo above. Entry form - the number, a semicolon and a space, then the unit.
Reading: -4; °F
